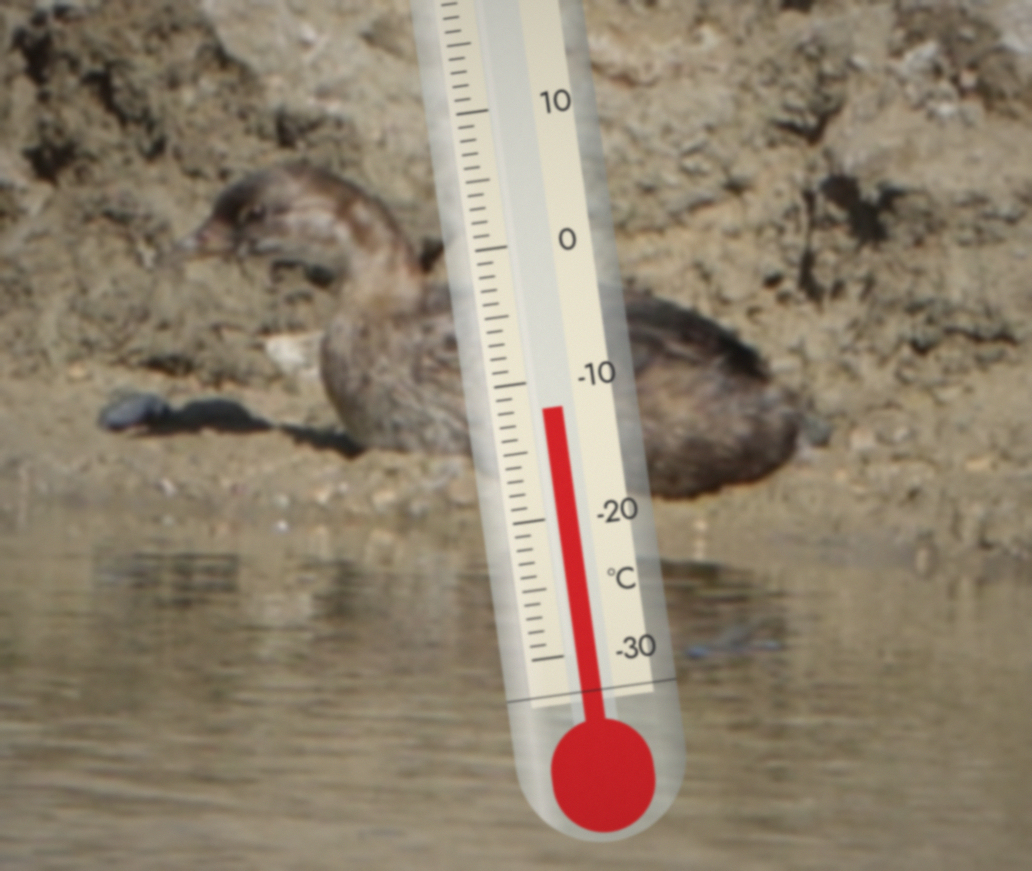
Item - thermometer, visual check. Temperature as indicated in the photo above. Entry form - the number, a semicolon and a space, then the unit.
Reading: -12; °C
